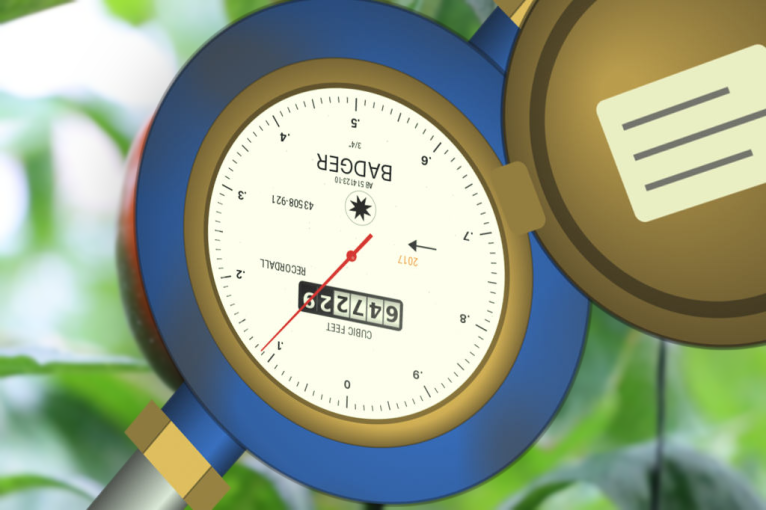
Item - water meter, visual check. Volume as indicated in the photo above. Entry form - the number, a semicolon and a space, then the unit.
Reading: 647229.11; ft³
